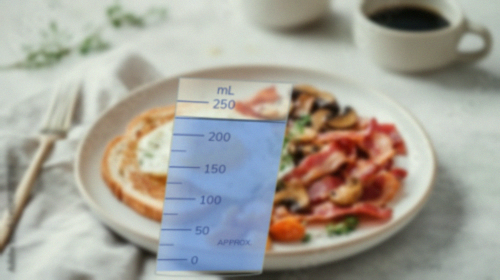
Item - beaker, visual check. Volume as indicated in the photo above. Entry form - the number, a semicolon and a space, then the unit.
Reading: 225; mL
